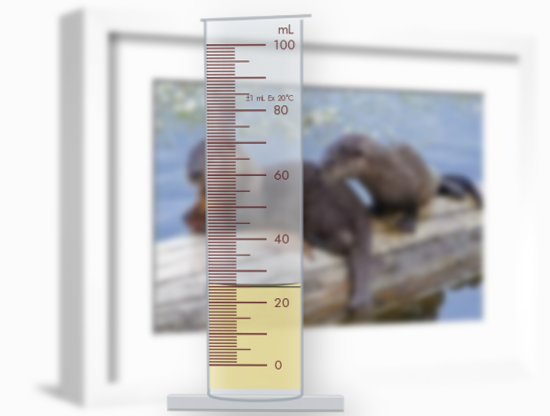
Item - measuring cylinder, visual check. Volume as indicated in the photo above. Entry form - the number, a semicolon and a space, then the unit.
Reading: 25; mL
